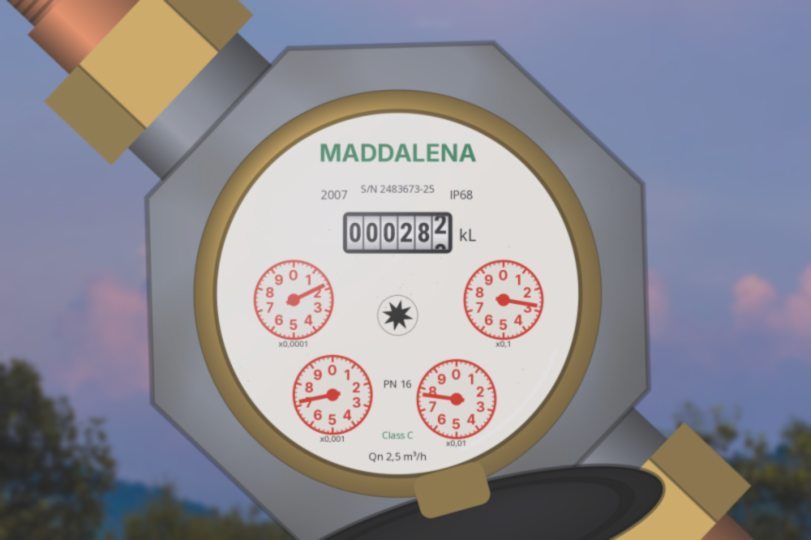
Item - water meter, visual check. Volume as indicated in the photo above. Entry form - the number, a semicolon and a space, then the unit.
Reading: 282.2771; kL
